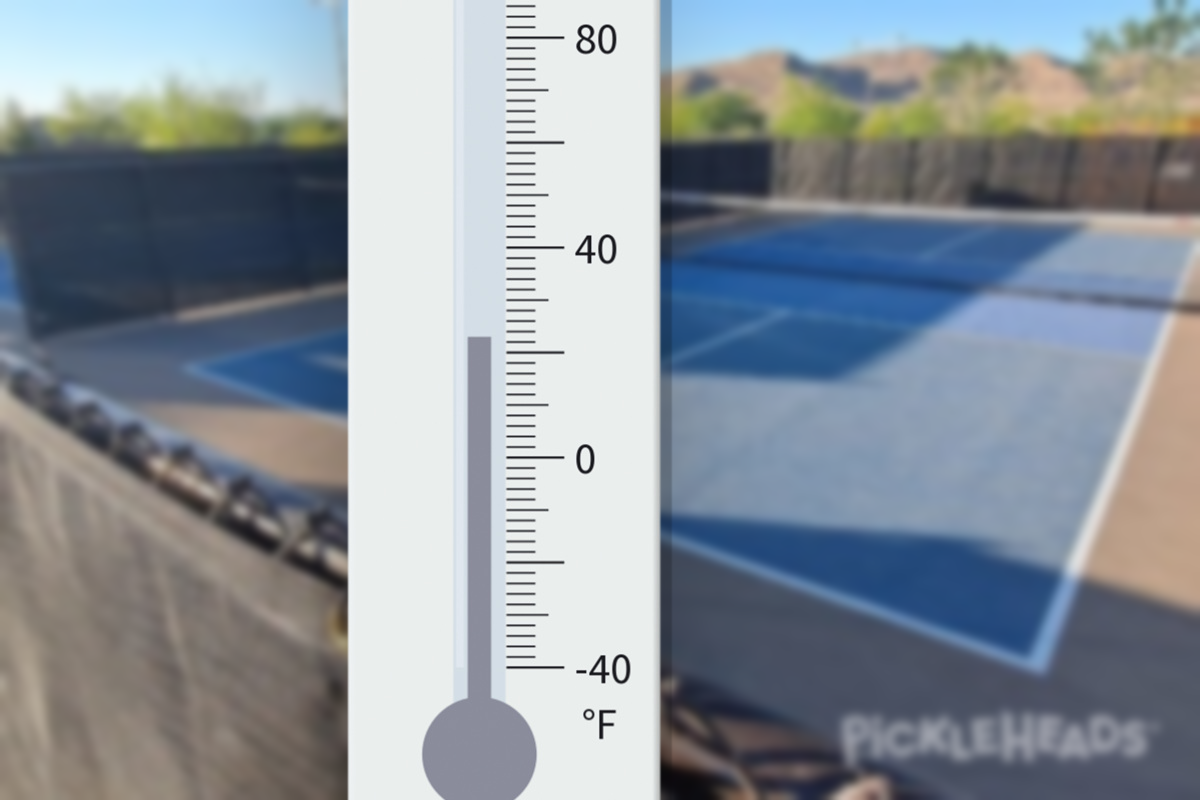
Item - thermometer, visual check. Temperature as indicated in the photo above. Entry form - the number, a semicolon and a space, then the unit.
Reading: 23; °F
